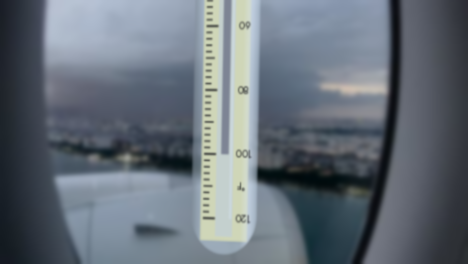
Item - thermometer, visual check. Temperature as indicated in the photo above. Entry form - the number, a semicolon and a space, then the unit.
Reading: 100; °F
